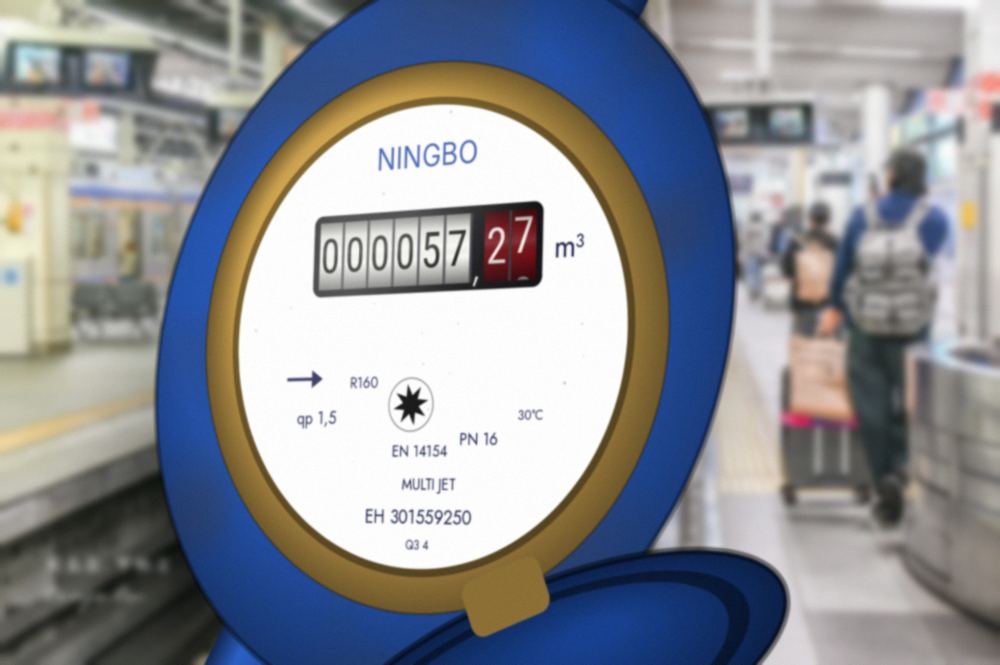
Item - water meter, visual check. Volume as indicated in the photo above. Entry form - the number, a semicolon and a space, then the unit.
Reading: 57.27; m³
